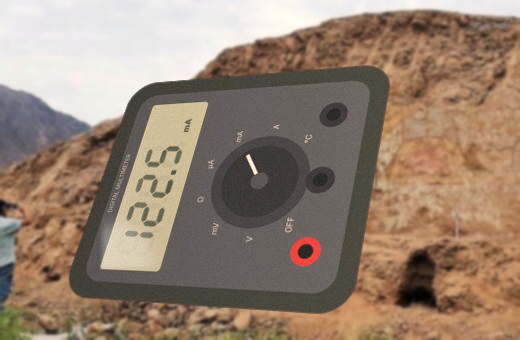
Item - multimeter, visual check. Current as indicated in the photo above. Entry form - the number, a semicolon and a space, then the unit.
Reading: 122.5; mA
